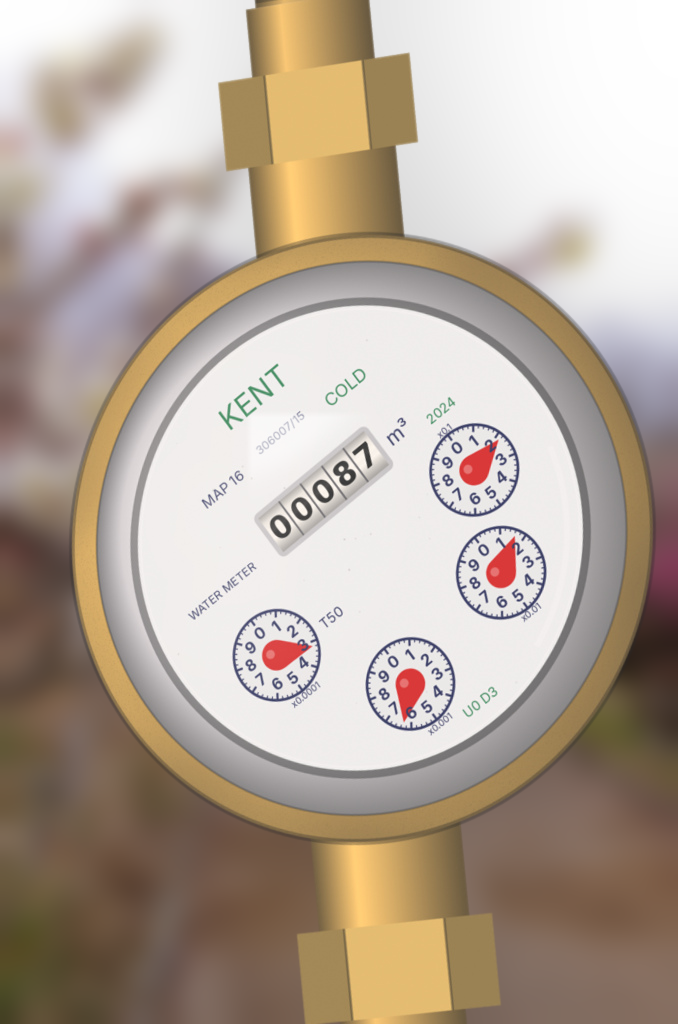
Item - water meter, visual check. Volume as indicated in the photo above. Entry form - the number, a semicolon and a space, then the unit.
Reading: 87.2163; m³
